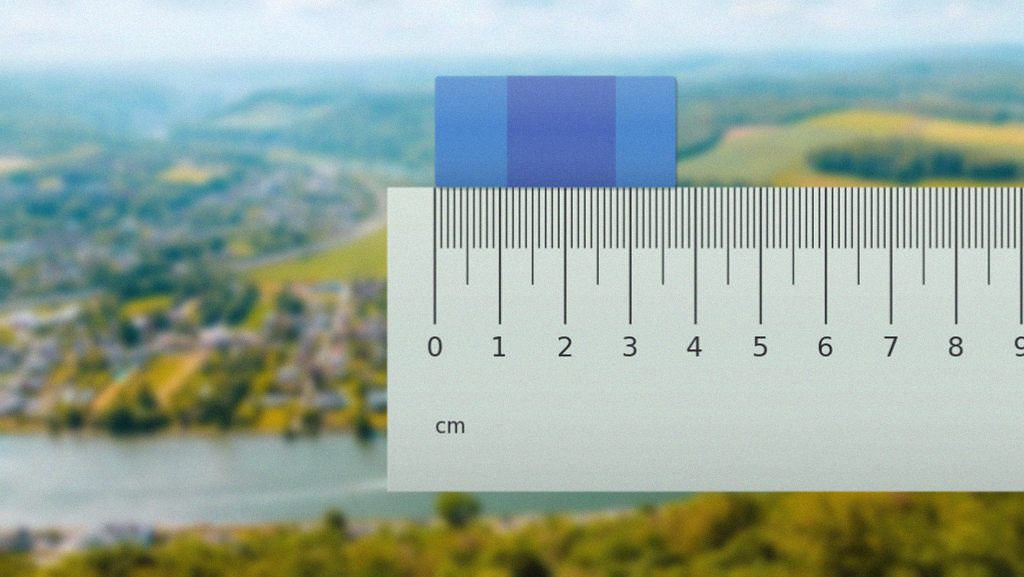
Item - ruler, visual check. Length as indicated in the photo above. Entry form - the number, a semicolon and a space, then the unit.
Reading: 3.7; cm
